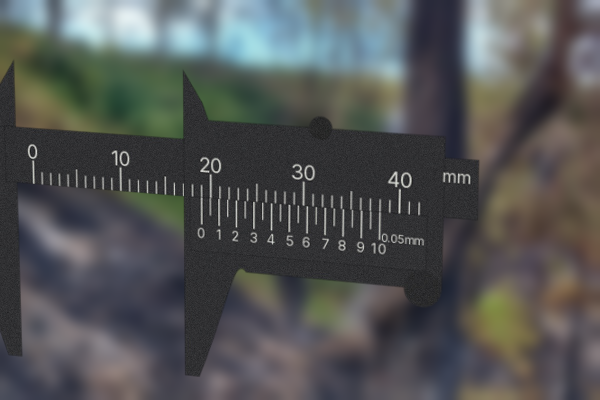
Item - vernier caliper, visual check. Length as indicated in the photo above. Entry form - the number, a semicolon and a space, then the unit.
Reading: 19.0; mm
